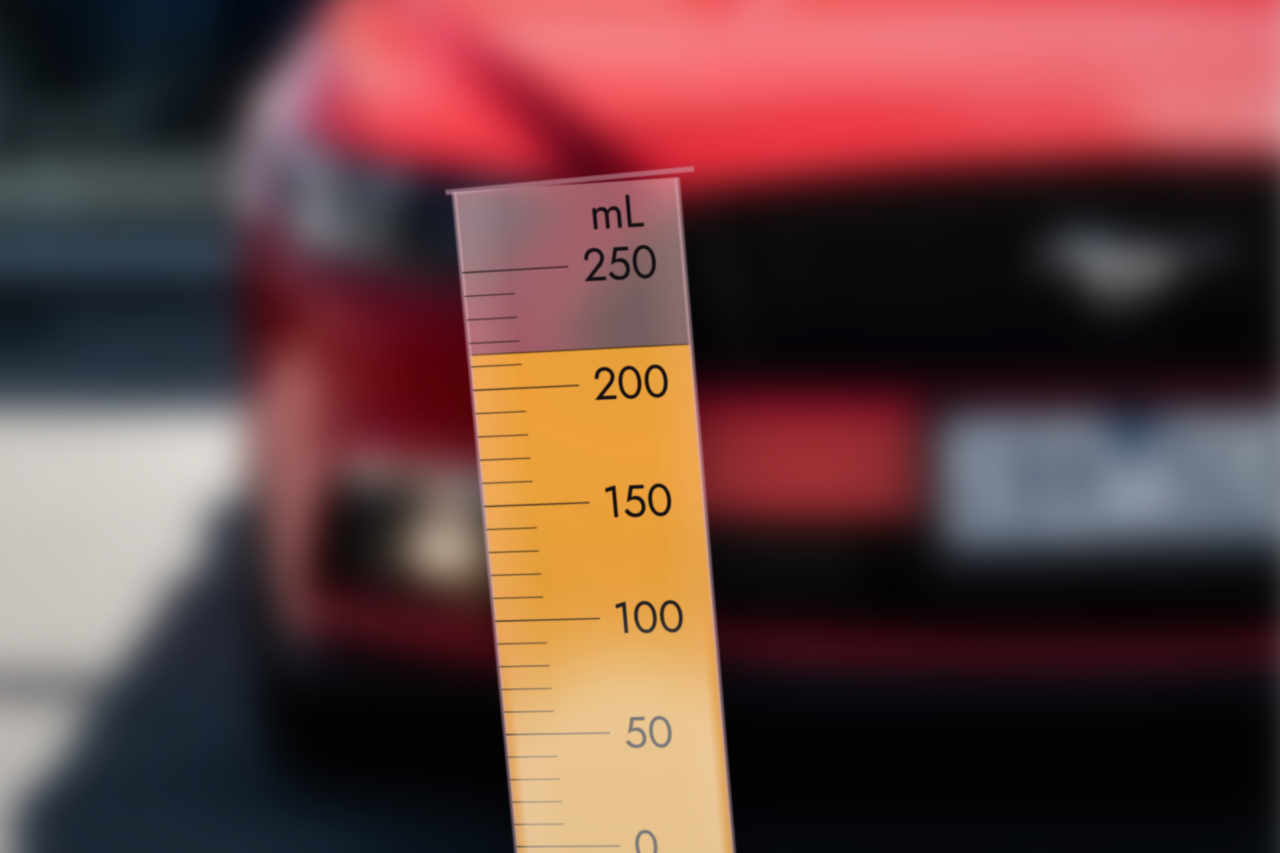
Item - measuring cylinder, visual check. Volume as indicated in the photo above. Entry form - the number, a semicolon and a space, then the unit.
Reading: 215; mL
